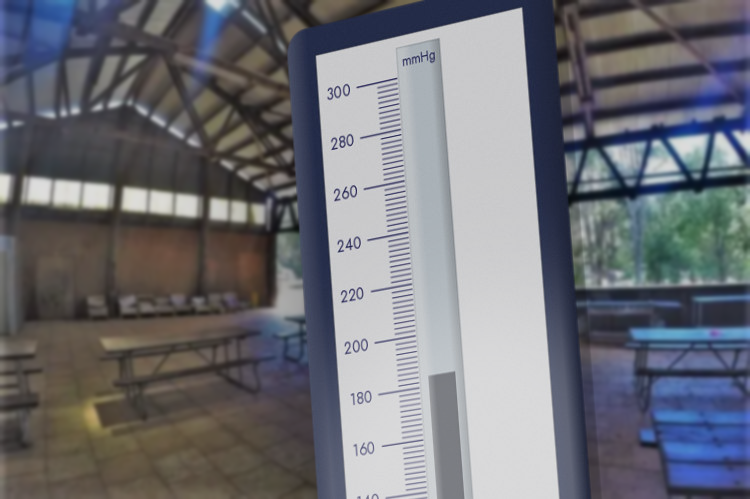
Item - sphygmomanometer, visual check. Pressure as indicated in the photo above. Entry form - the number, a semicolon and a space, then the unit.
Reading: 184; mmHg
